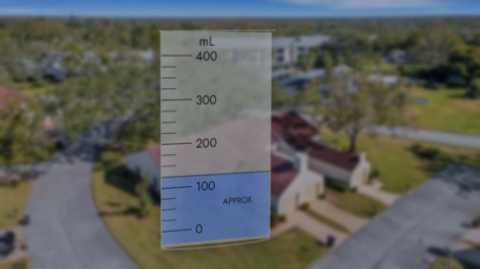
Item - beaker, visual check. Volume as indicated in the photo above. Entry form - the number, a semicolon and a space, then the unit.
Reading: 125; mL
